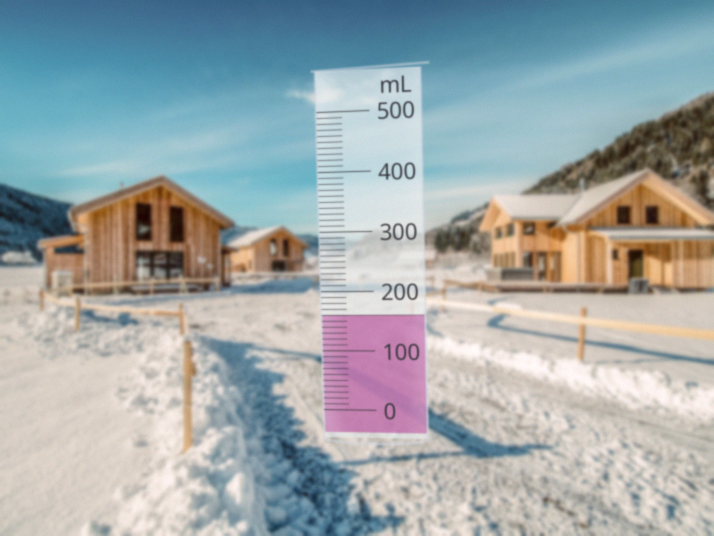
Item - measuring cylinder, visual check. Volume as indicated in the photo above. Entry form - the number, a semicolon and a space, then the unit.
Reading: 160; mL
